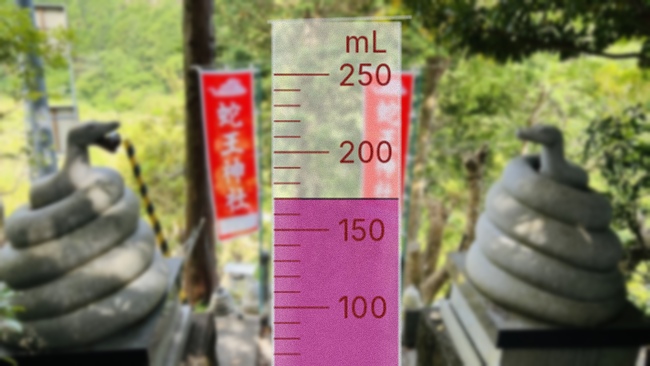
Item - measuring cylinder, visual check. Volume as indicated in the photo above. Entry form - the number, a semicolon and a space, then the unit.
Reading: 170; mL
